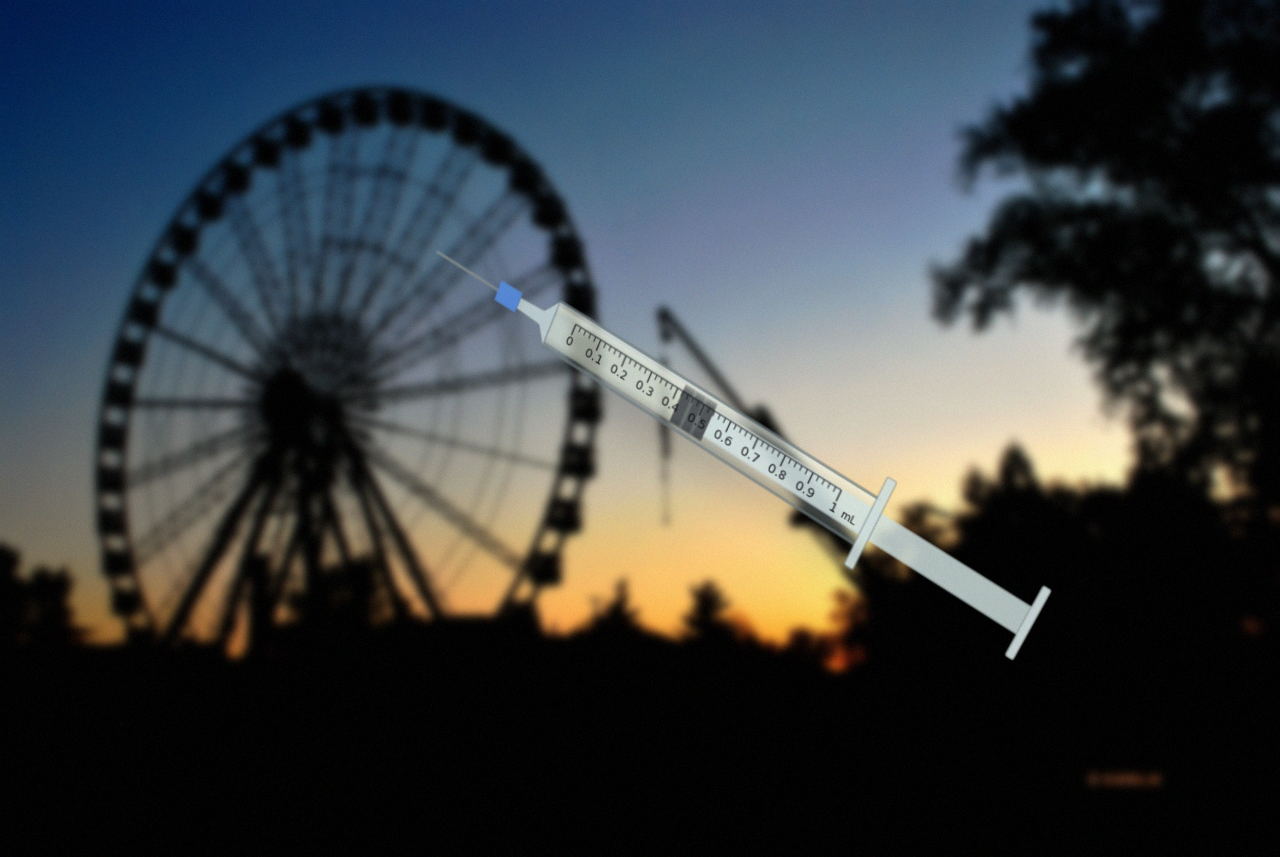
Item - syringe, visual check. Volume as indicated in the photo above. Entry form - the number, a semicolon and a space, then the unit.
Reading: 0.42; mL
